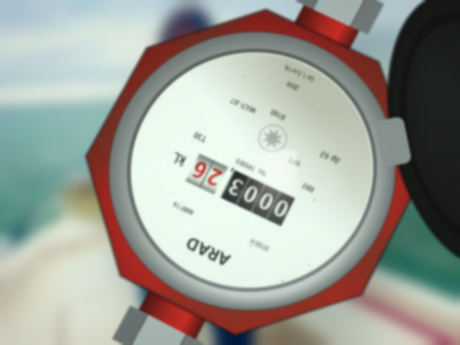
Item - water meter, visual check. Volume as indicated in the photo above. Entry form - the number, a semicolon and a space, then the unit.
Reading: 3.26; kL
